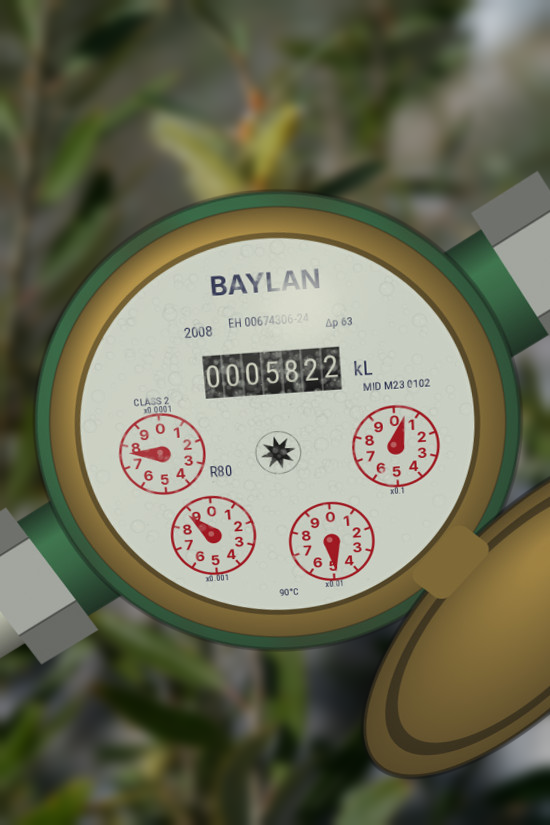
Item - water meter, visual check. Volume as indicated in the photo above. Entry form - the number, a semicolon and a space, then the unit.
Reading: 5822.0487; kL
